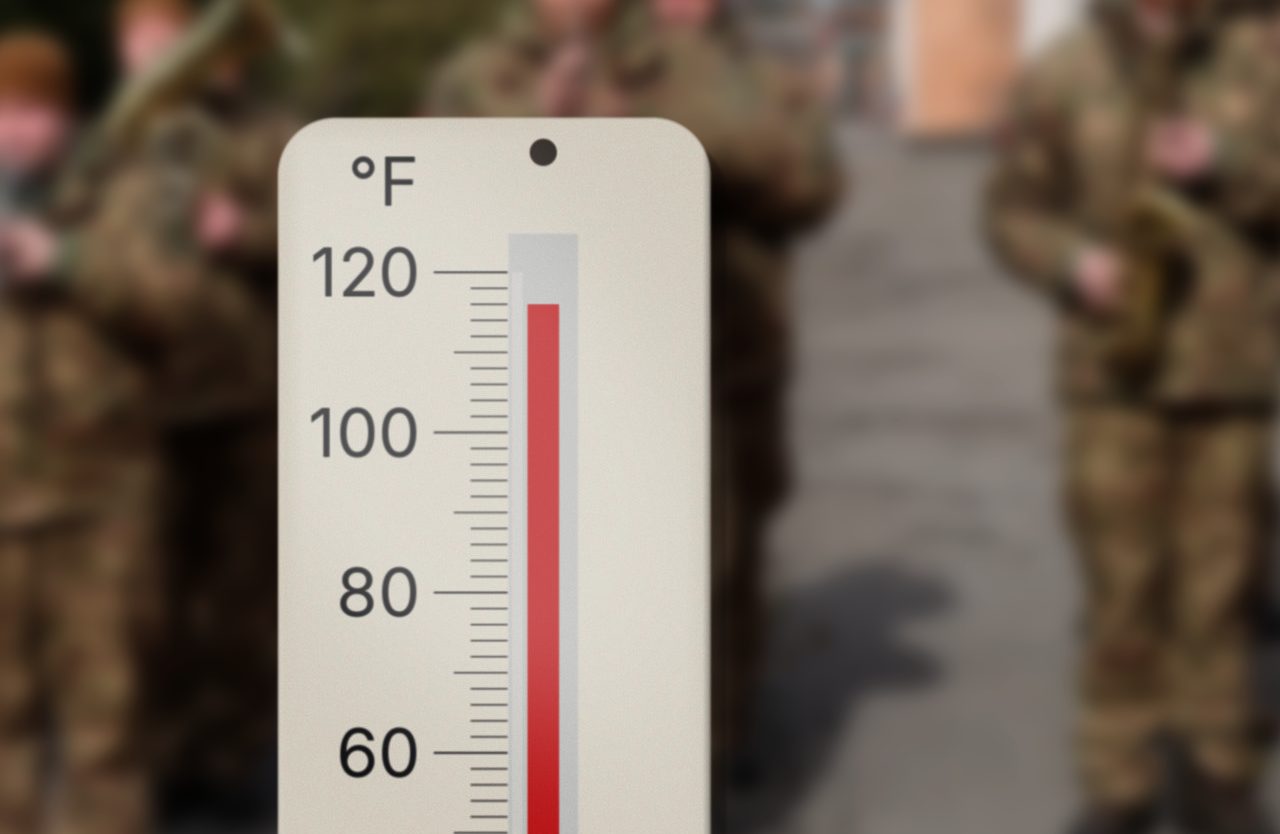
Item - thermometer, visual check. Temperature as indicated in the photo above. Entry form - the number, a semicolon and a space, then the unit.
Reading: 116; °F
